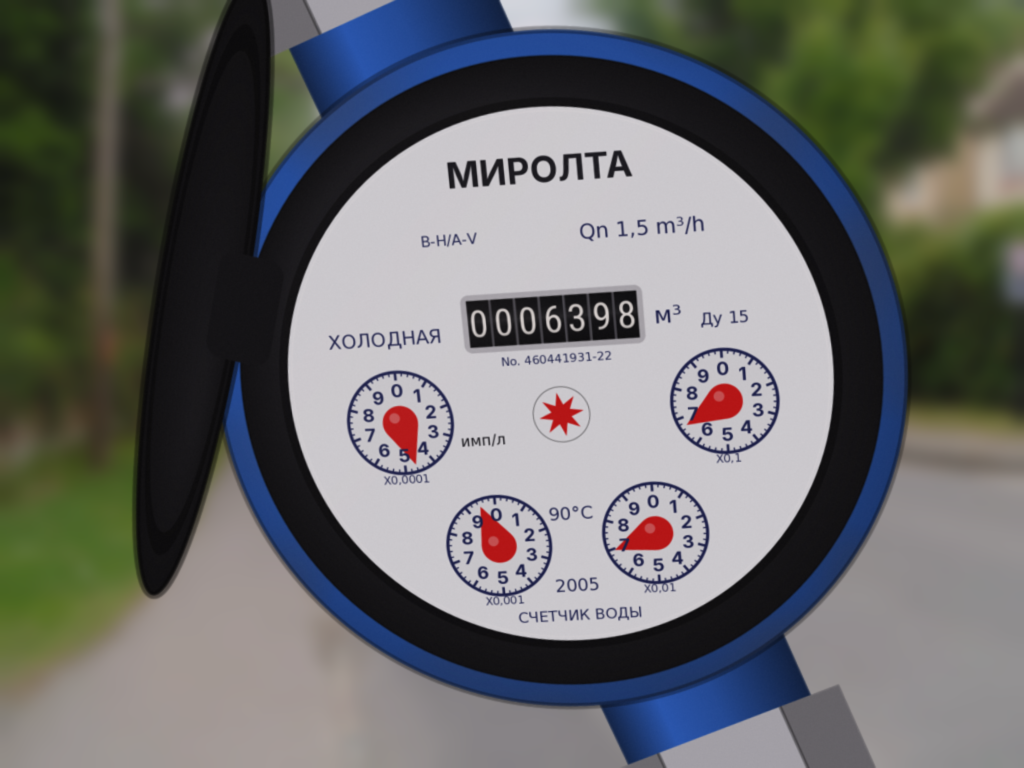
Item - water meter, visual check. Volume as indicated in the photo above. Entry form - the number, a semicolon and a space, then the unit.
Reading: 6398.6694; m³
